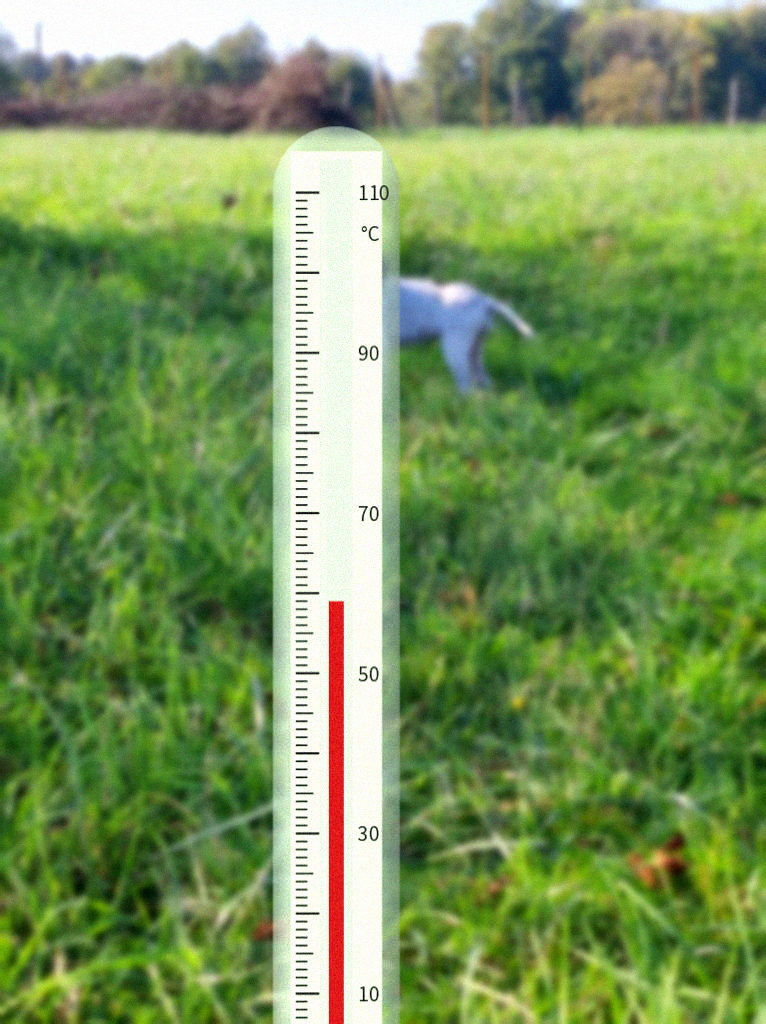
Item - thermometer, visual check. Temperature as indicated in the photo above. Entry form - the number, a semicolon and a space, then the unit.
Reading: 59; °C
